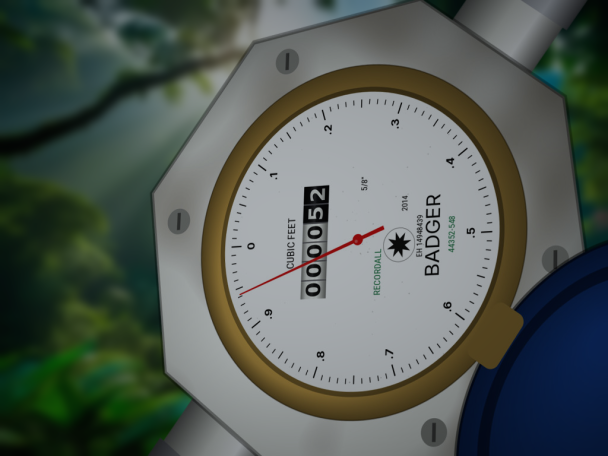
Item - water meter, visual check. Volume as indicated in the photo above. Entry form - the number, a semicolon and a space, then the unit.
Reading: 51.94; ft³
